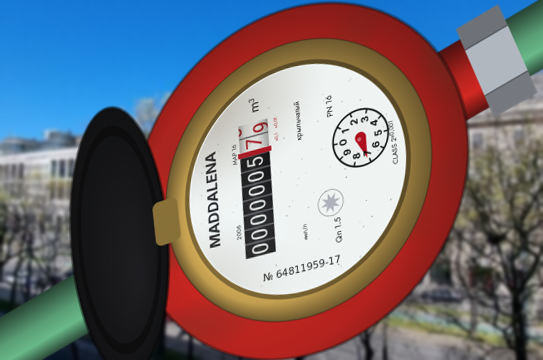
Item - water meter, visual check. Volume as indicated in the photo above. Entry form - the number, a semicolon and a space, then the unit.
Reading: 5.787; m³
